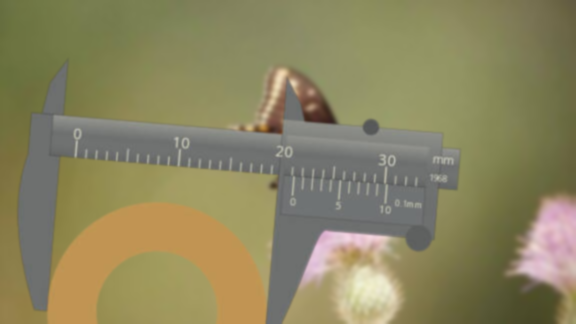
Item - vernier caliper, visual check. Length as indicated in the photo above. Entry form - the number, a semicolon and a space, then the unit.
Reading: 21.2; mm
